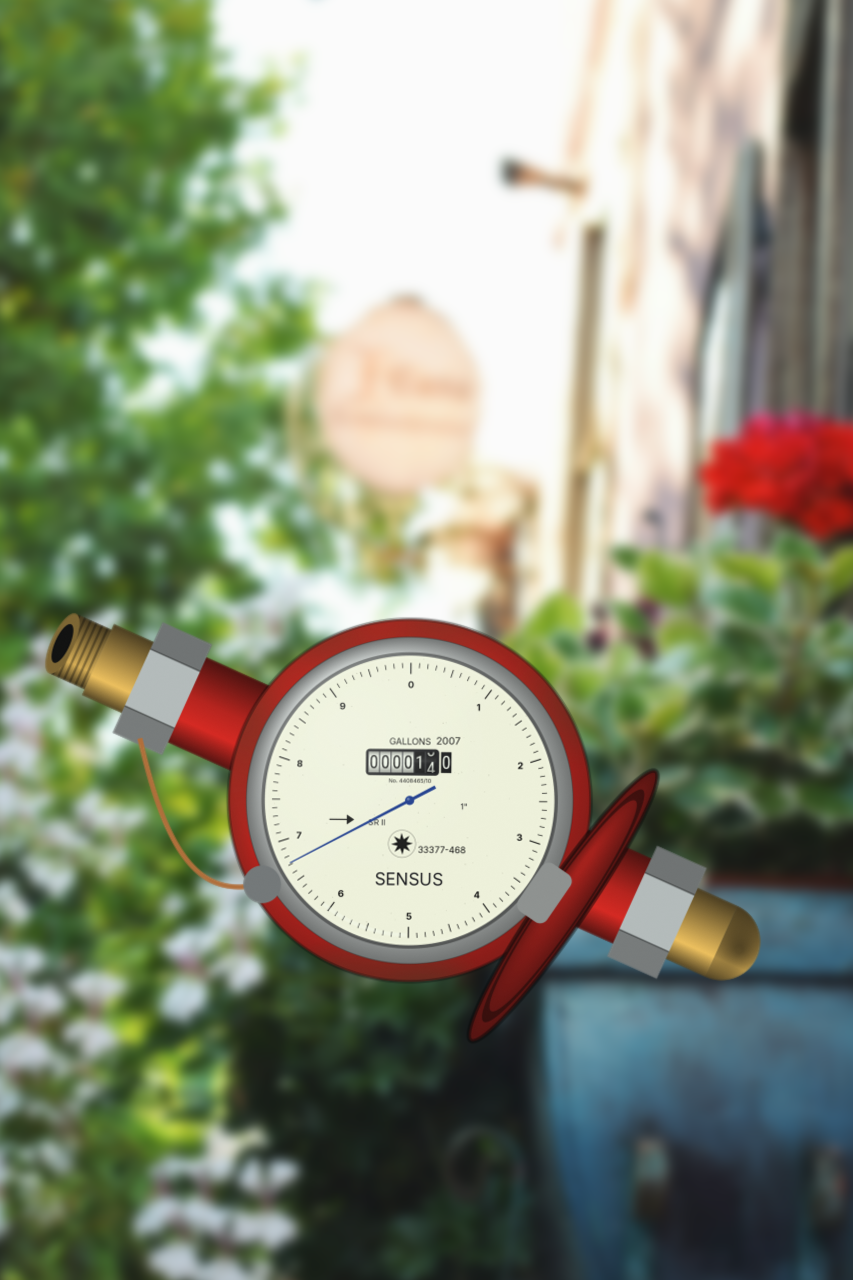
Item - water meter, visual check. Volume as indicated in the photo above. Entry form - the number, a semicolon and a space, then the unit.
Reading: 136.7; gal
